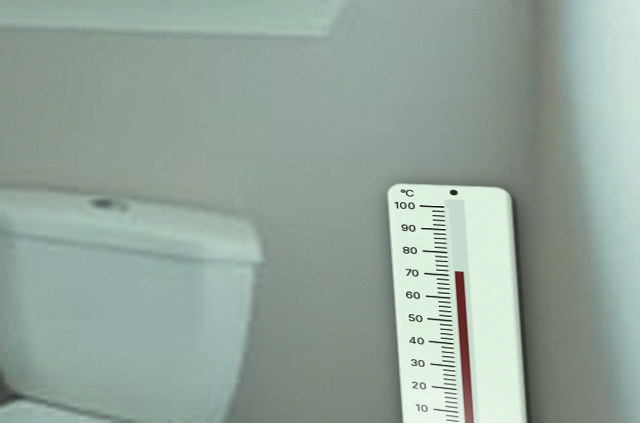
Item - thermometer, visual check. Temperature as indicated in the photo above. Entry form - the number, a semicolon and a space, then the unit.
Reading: 72; °C
